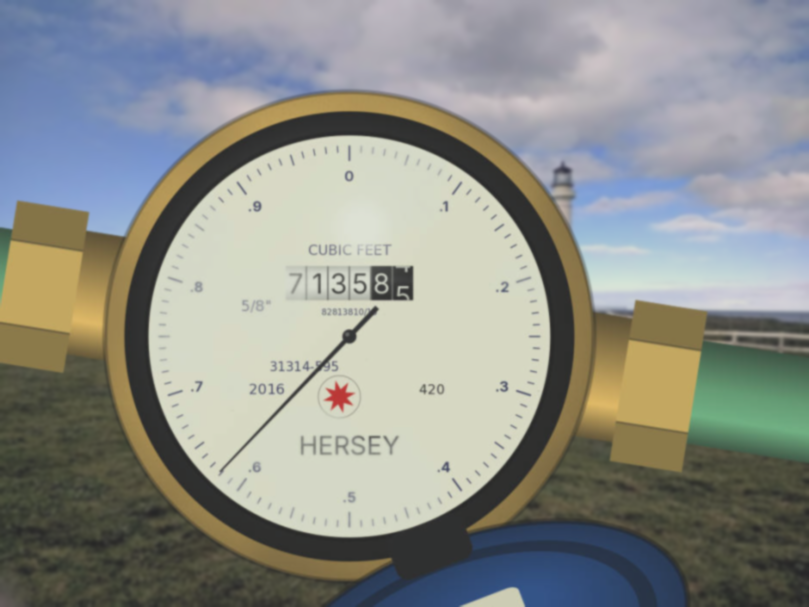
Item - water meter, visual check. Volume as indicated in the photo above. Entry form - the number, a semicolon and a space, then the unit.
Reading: 713584.62; ft³
